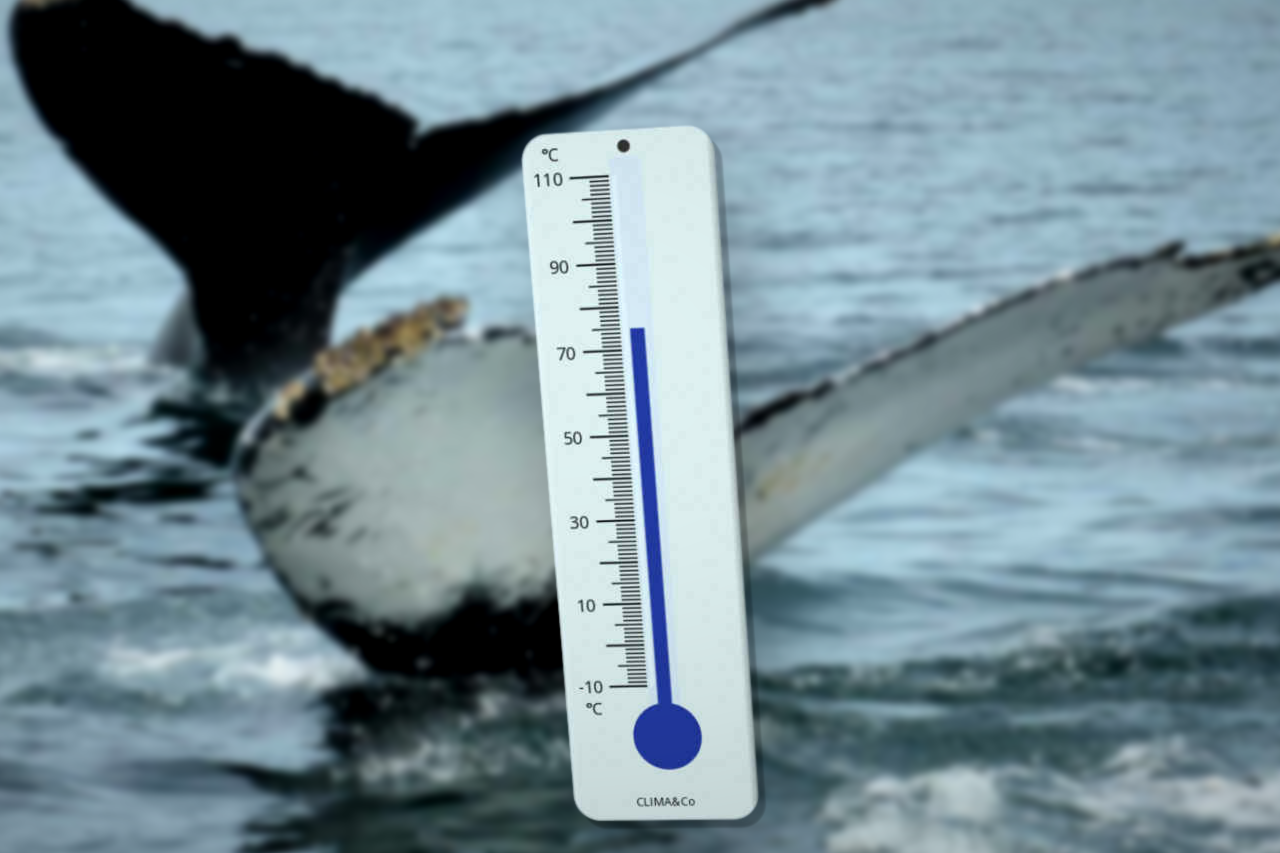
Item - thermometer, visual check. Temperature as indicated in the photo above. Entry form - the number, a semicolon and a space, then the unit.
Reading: 75; °C
